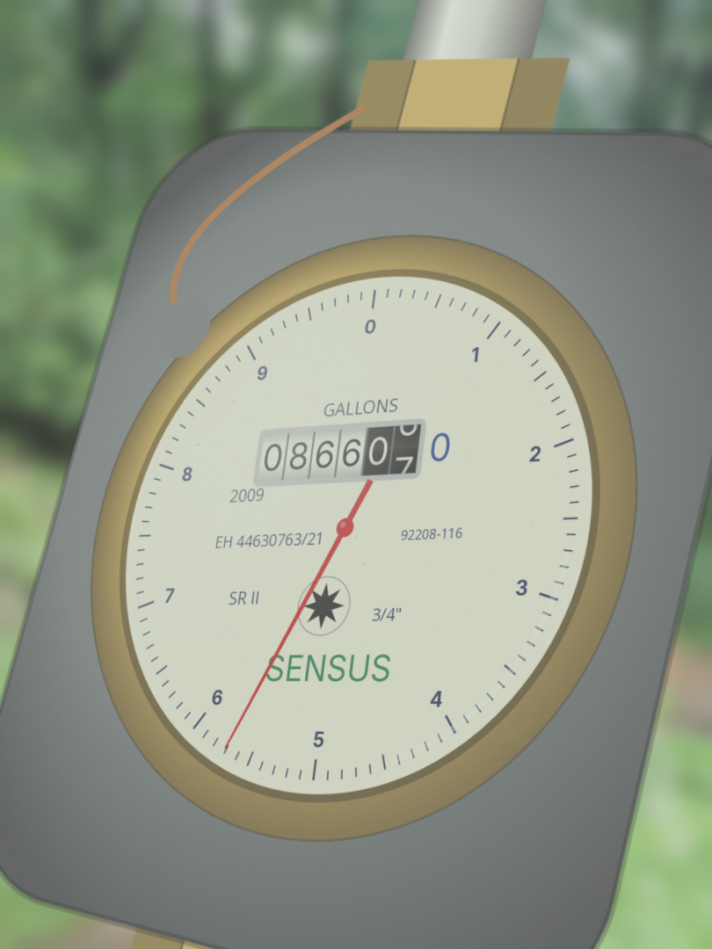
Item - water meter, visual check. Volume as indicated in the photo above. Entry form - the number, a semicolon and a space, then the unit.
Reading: 866065.7; gal
